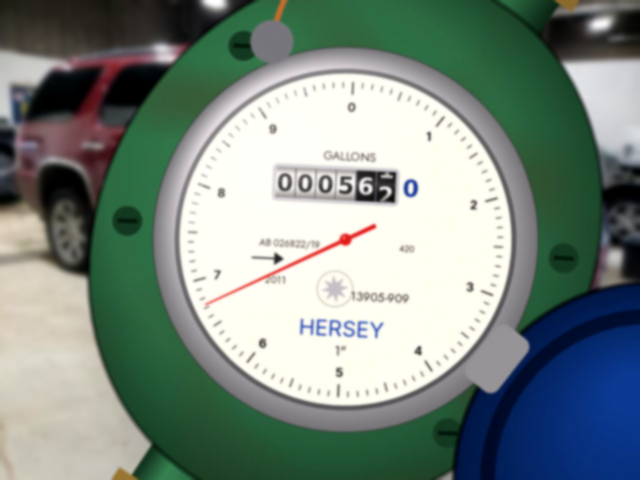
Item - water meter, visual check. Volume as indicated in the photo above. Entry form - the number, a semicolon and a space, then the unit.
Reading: 5616.7; gal
